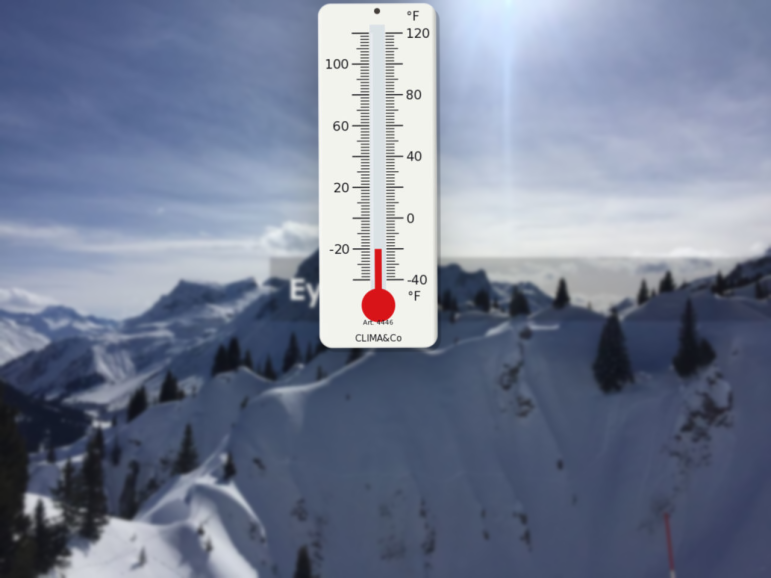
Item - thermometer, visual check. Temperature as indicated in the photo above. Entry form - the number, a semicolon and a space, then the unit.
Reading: -20; °F
